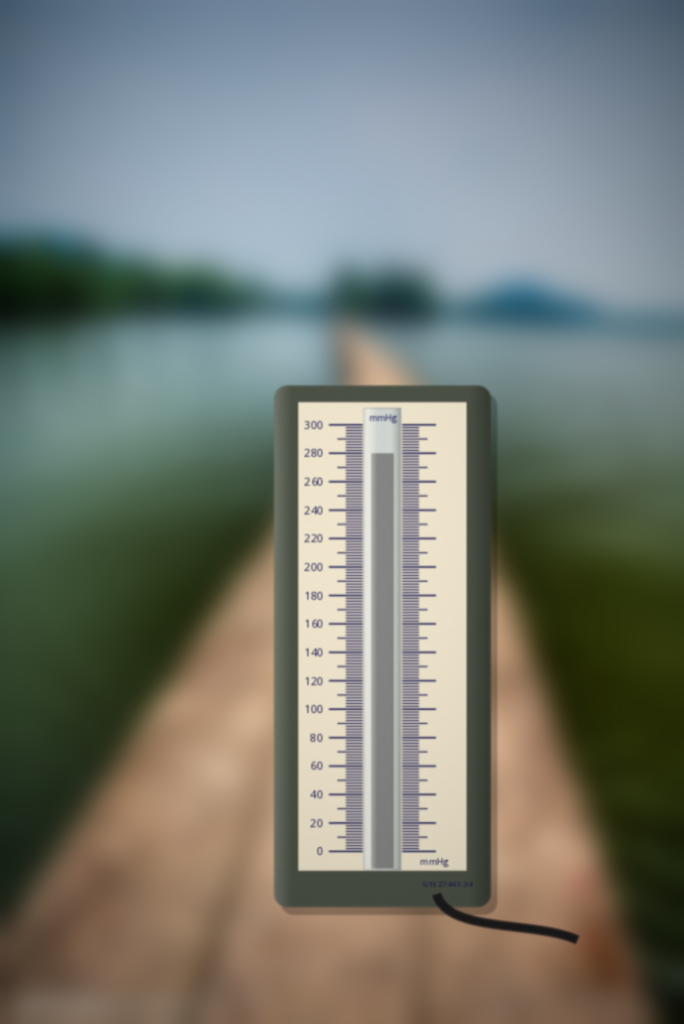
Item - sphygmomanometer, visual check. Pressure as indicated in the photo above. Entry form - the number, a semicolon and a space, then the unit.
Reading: 280; mmHg
